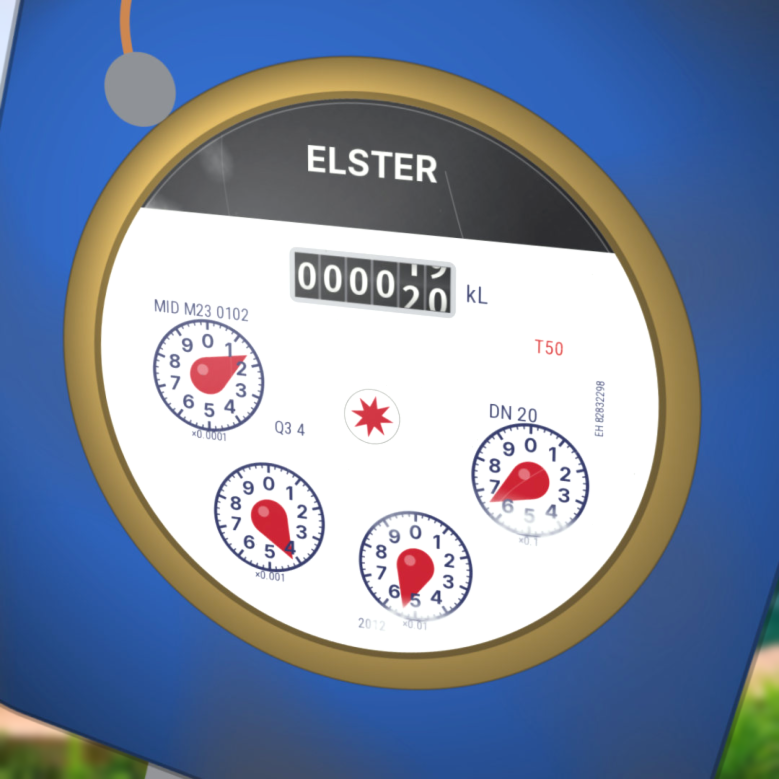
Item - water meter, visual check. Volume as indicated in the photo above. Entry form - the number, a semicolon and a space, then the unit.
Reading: 19.6541; kL
